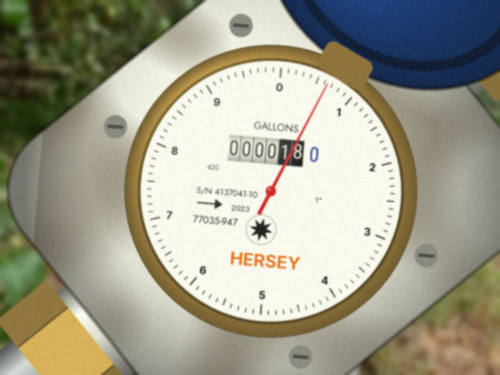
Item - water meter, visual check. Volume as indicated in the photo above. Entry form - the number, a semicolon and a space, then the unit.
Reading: 180.6; gal
